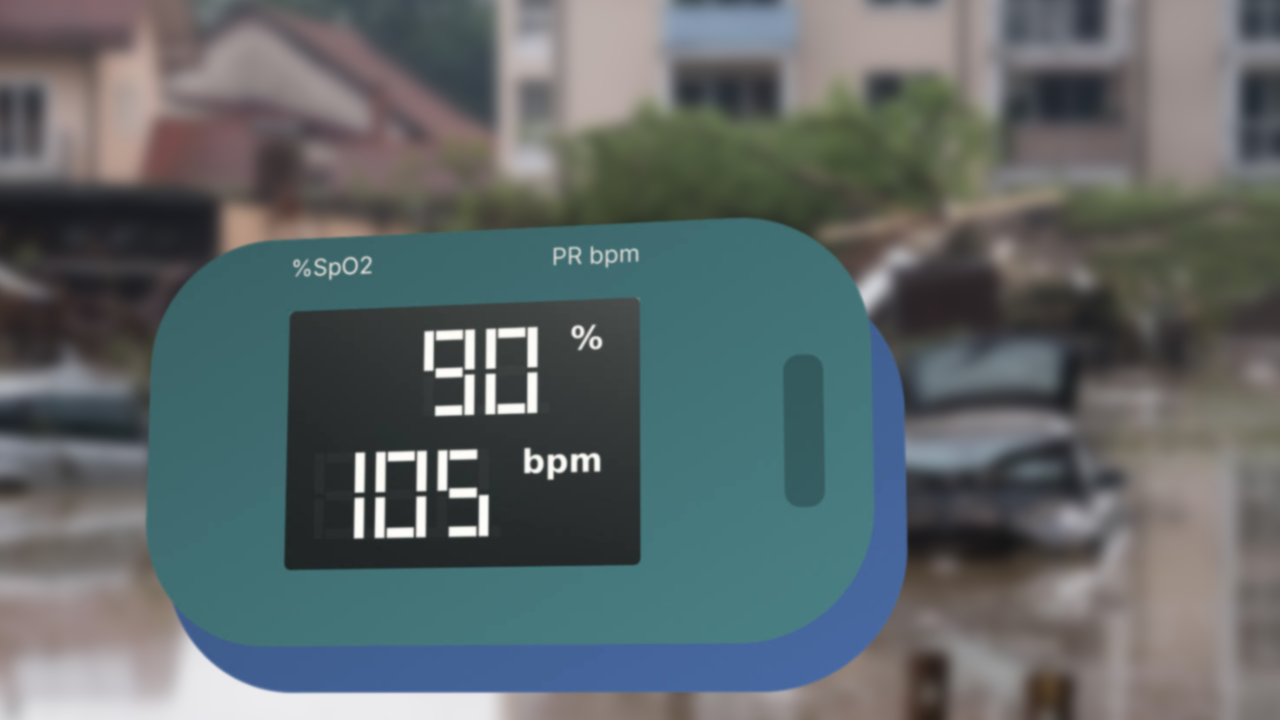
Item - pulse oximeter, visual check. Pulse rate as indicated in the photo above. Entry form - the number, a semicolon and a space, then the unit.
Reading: 105; bpm
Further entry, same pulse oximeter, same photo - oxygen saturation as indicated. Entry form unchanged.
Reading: 90; %
